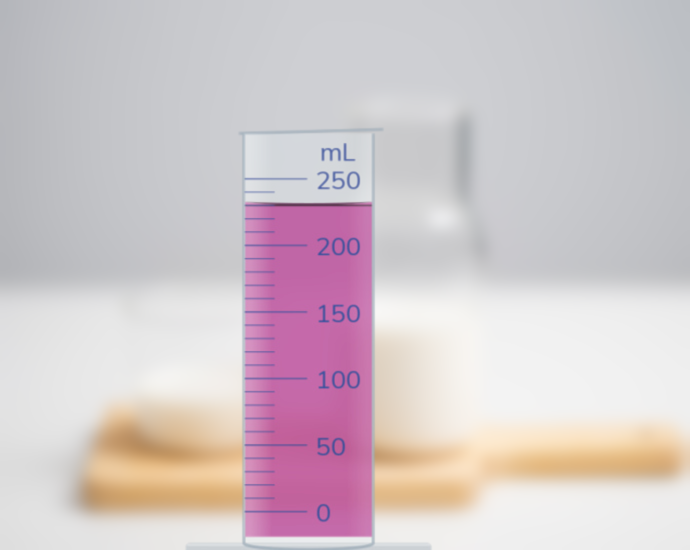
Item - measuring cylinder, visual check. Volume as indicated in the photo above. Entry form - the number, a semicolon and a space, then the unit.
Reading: 230; mL
